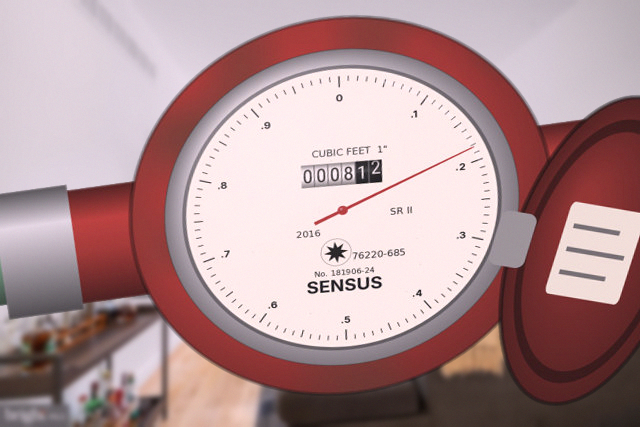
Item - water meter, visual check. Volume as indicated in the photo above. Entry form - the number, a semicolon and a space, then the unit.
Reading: 812.18; ft³
